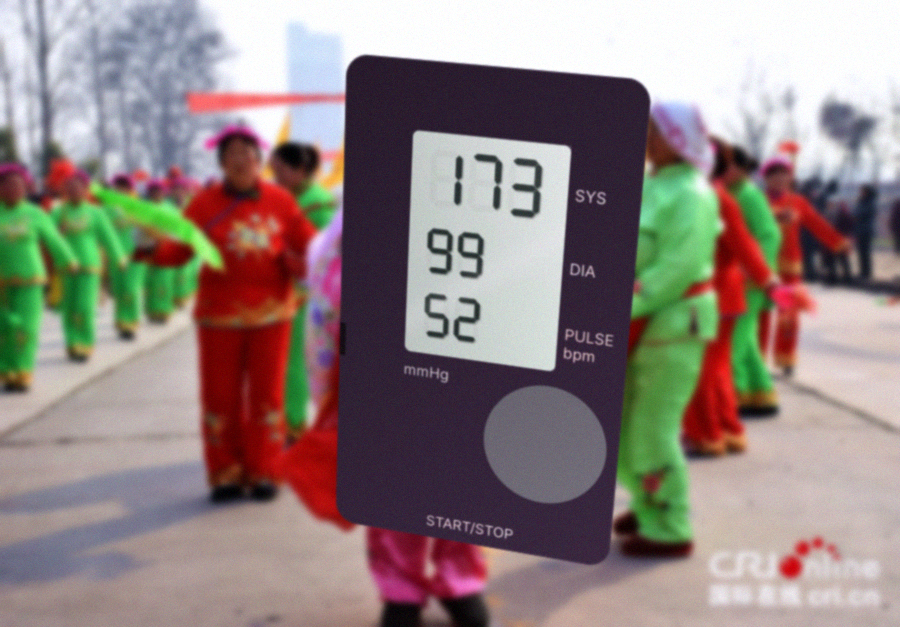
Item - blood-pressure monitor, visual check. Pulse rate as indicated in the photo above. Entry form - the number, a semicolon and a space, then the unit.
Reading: 52; bpm
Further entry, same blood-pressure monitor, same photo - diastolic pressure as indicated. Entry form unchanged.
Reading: 99; mmHg
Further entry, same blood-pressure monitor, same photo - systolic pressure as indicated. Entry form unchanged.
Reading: 173; mmHg
